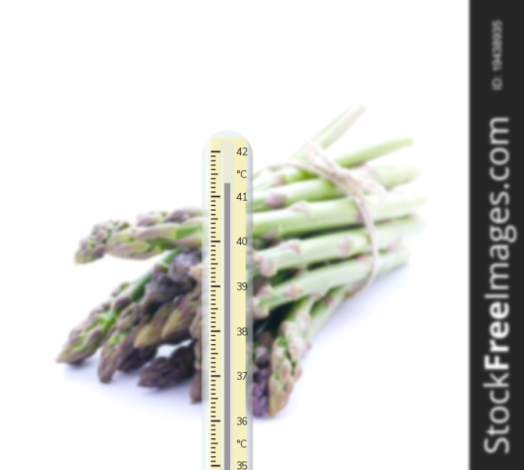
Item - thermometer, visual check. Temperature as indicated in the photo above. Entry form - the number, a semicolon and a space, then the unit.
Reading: 41.3; °C
